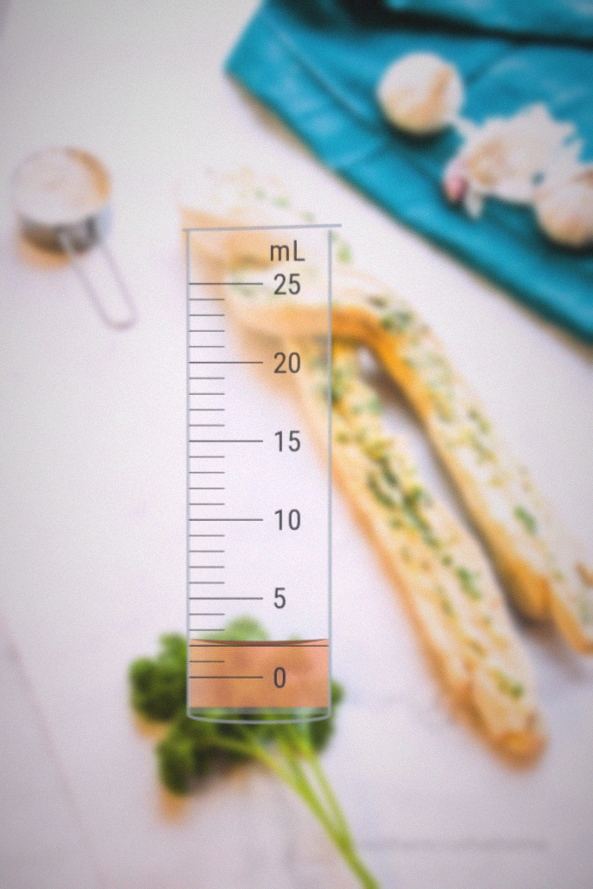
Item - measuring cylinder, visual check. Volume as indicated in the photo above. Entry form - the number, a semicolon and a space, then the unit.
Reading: 2; mL
